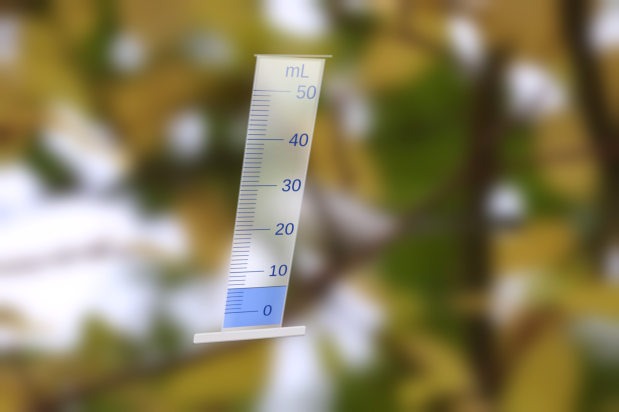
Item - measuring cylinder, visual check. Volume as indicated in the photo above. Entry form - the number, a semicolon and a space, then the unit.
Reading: 6; mL
